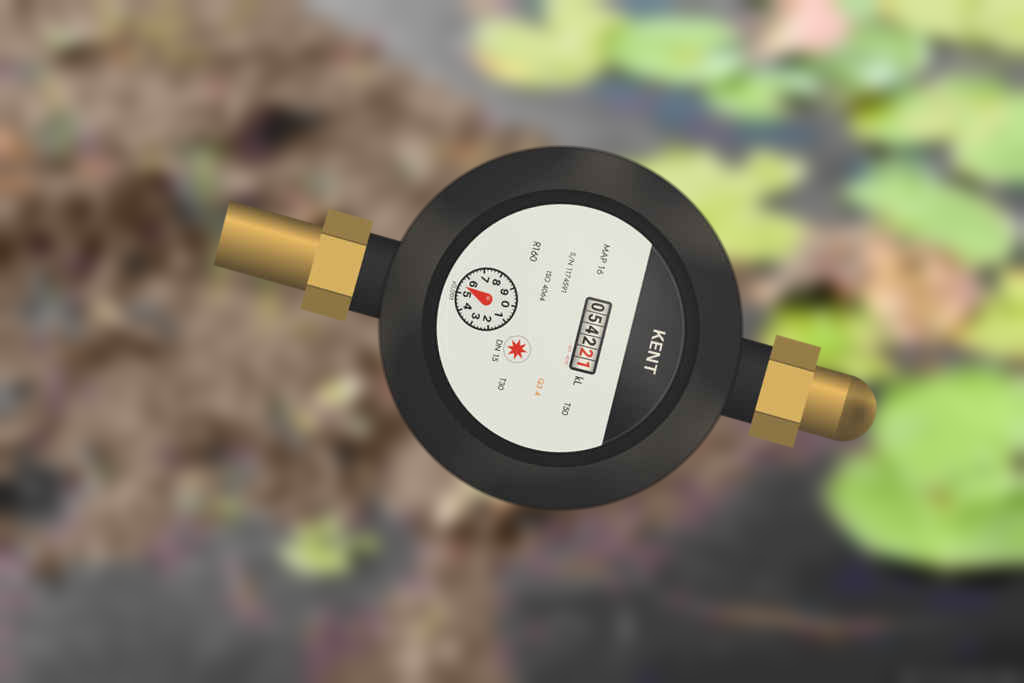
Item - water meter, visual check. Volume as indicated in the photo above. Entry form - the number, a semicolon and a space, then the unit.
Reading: 542.215; kL
